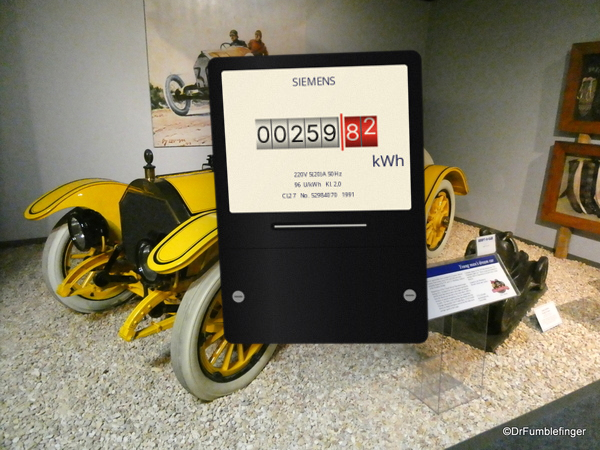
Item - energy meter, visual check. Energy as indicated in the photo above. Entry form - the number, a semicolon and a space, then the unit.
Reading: 259.82; kWh
